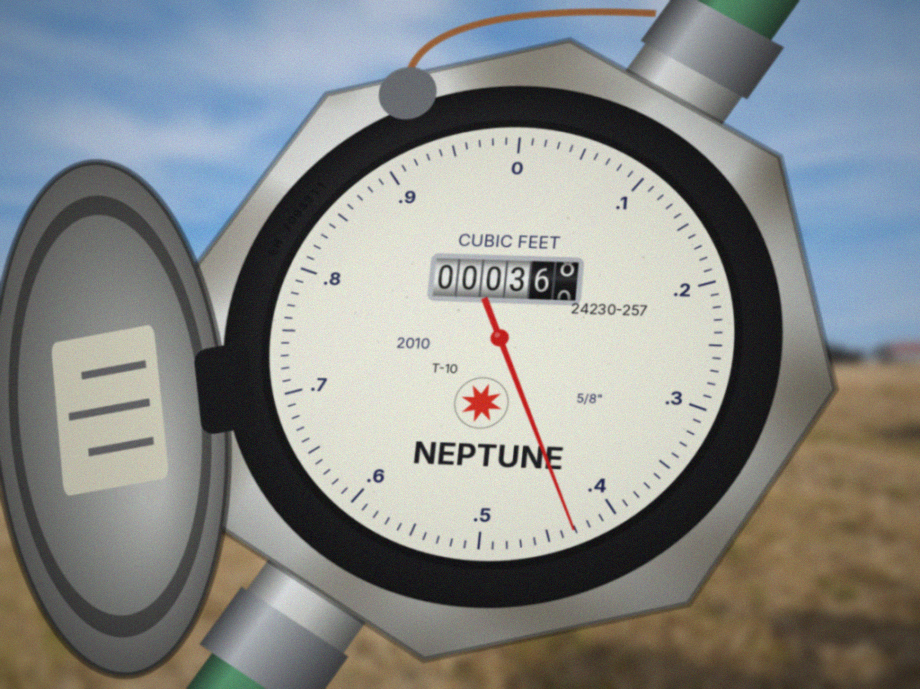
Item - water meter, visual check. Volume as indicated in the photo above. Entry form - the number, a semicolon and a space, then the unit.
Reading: 368.43; ft³
